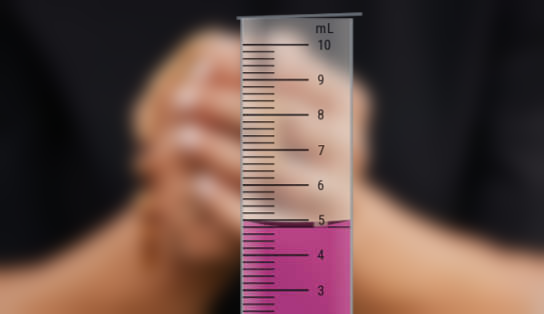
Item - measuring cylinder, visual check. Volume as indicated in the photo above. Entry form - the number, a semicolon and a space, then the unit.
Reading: 4.8; mL
